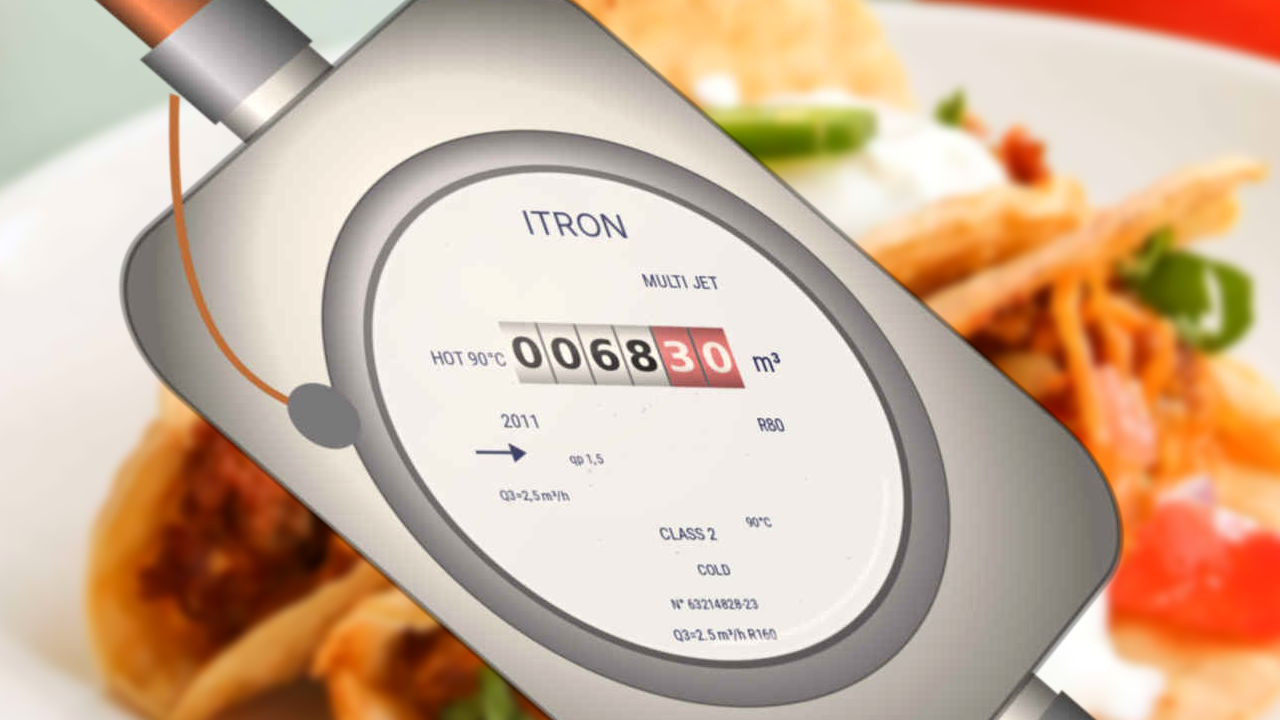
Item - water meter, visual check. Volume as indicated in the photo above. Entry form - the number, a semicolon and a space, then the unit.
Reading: 68.30; m³
